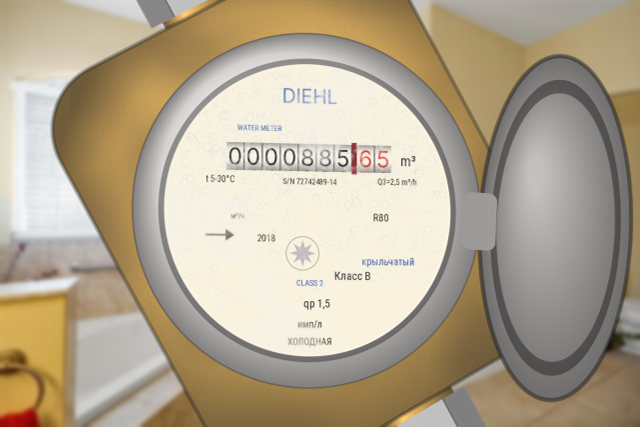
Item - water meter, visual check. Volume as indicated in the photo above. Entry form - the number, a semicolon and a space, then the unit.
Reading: 885.65; m³
